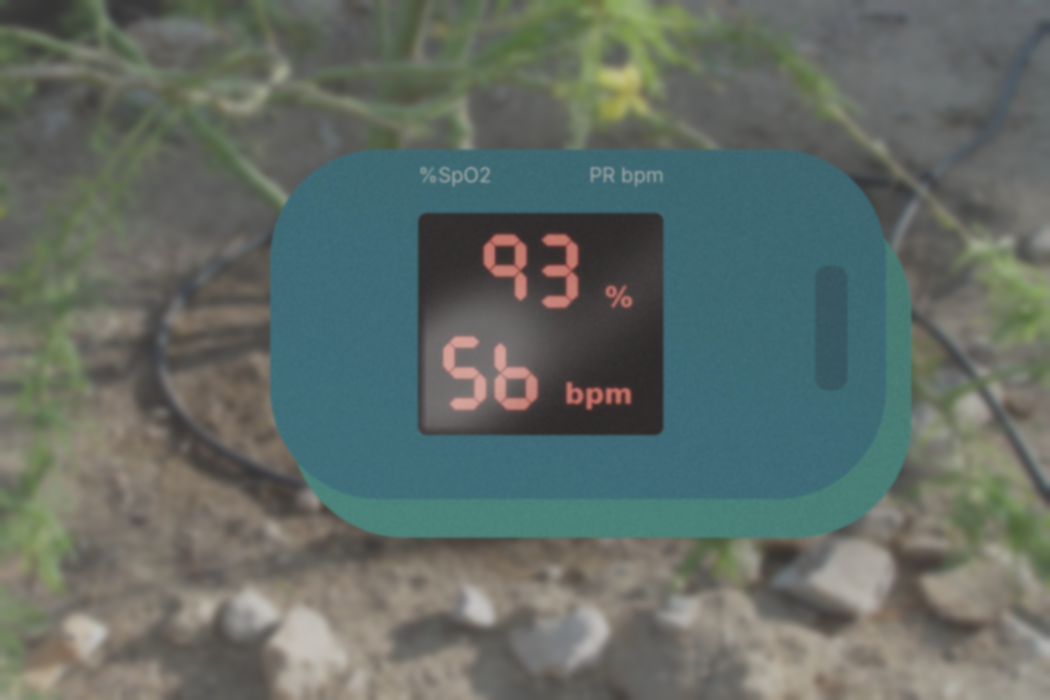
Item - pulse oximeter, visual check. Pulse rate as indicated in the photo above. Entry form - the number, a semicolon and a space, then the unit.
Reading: 56; bpm
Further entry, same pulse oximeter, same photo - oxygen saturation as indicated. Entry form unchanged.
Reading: 93; %
